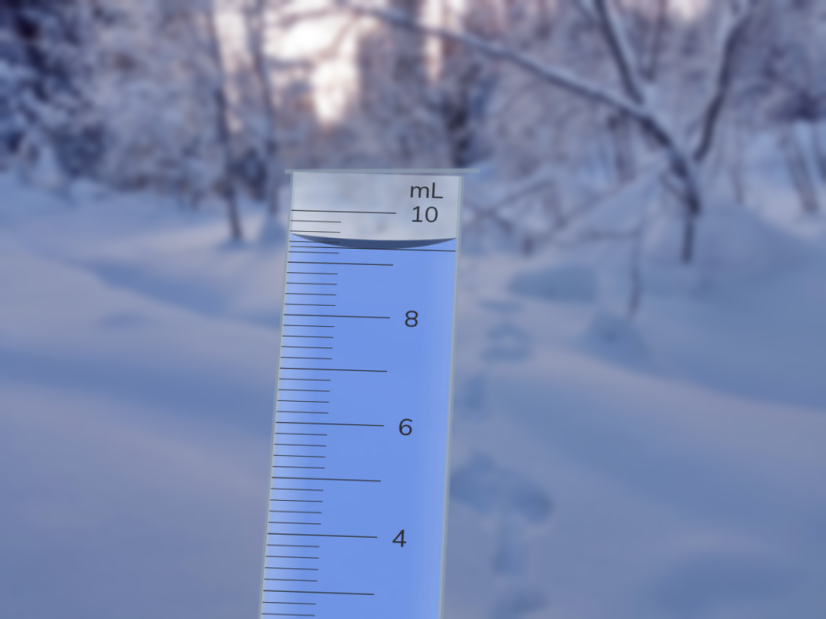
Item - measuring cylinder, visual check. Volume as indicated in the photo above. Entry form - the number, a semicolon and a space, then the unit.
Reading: 9.3; mL
